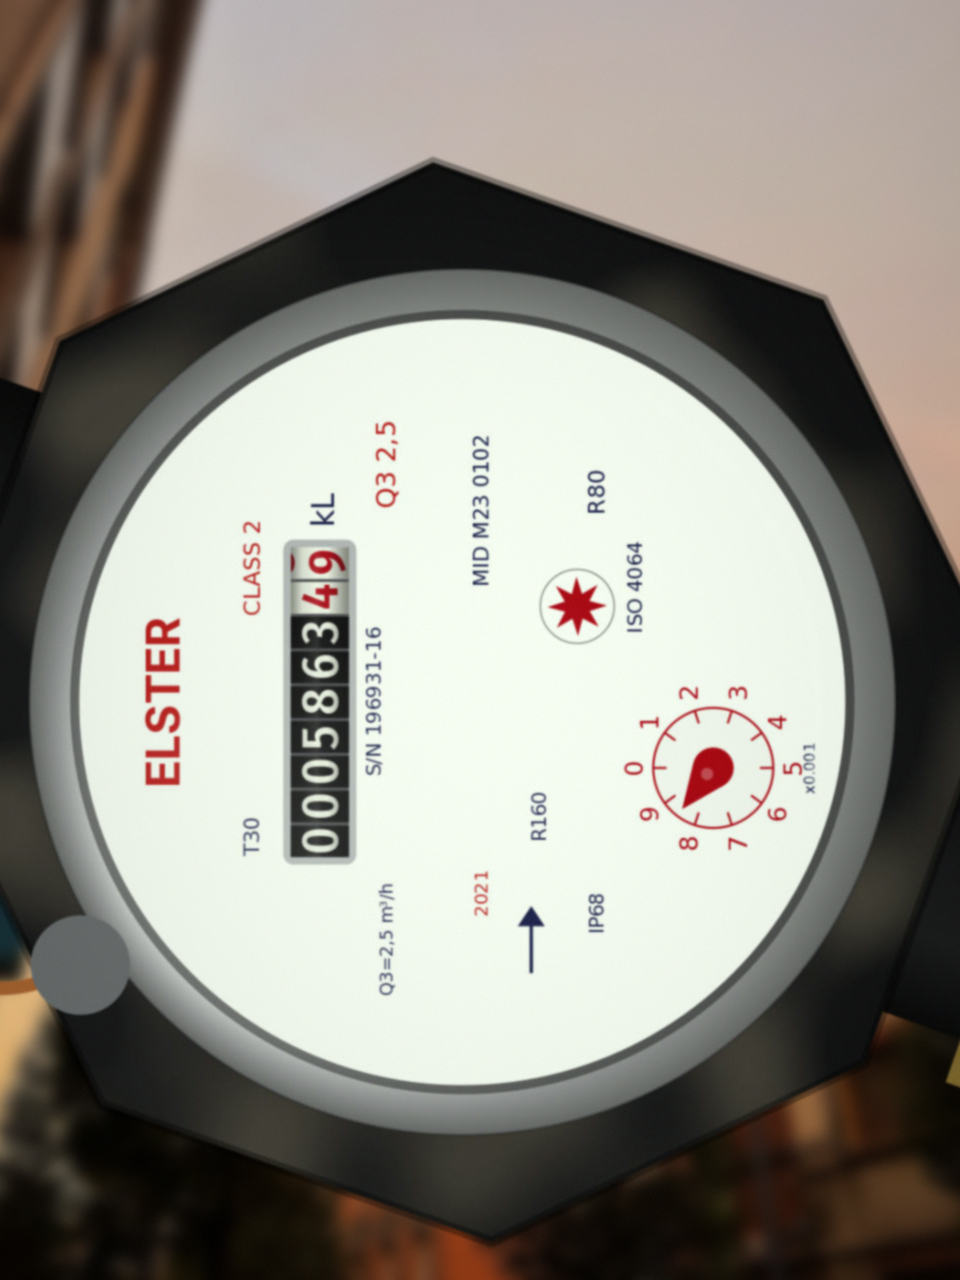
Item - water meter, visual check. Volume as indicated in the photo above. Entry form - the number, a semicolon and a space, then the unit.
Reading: 5863.488; kL
